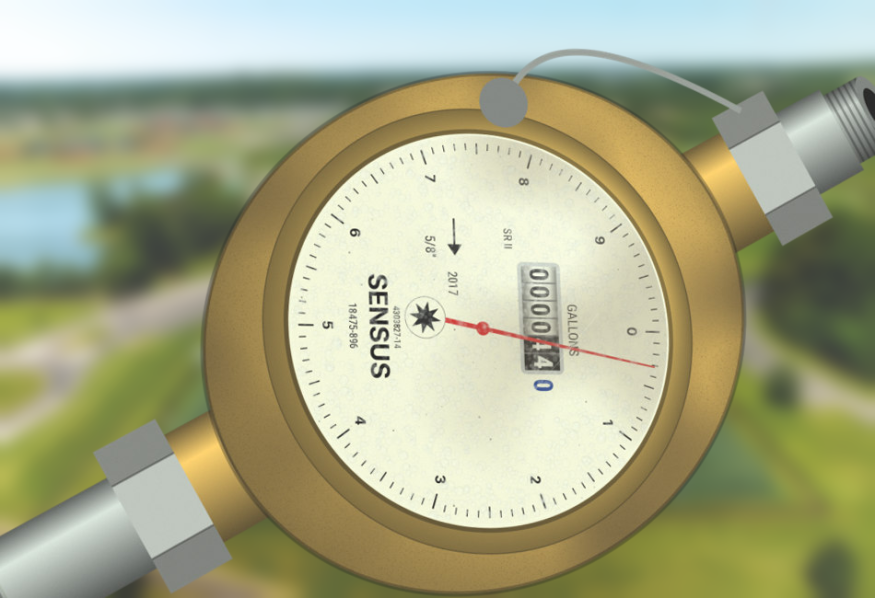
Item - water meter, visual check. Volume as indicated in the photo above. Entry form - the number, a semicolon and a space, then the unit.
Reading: 440.3; gal
